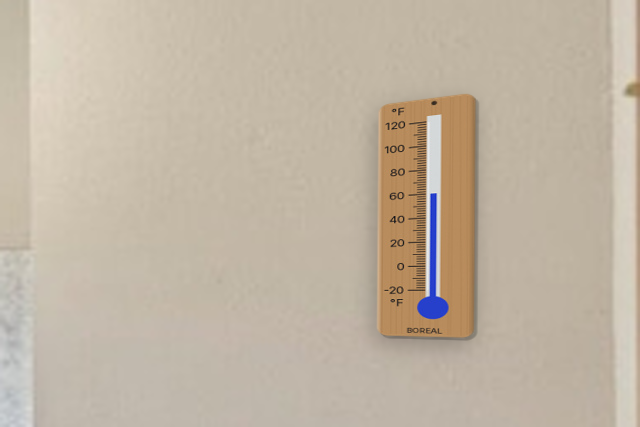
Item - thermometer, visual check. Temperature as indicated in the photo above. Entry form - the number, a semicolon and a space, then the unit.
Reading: 60; °F
